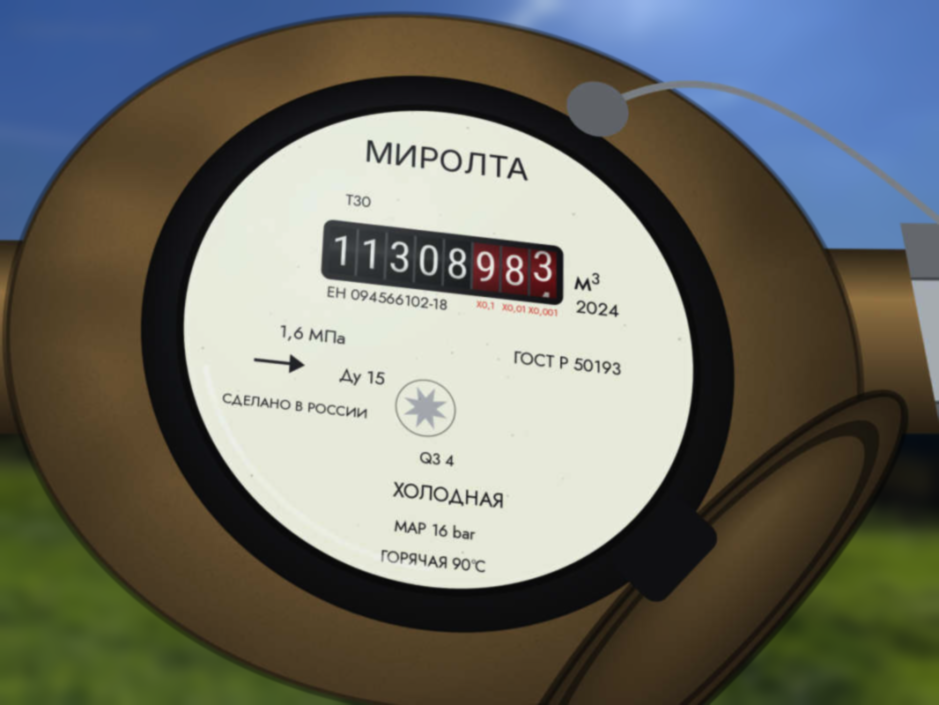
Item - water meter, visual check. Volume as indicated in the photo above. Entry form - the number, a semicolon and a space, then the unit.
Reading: 11308.983; m³
